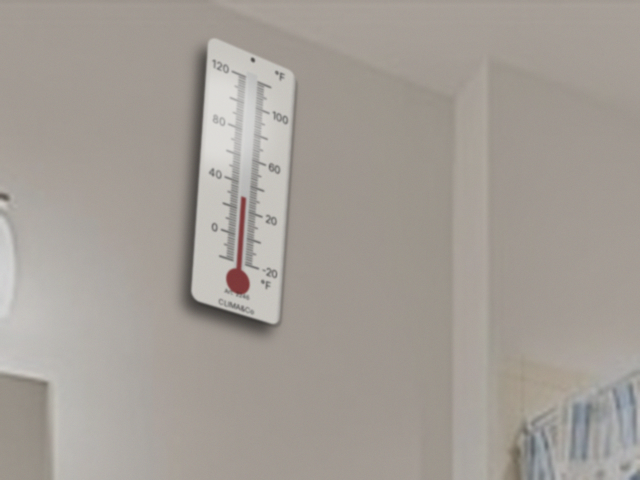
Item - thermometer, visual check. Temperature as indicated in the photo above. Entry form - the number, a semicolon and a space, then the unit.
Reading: 30; °F
